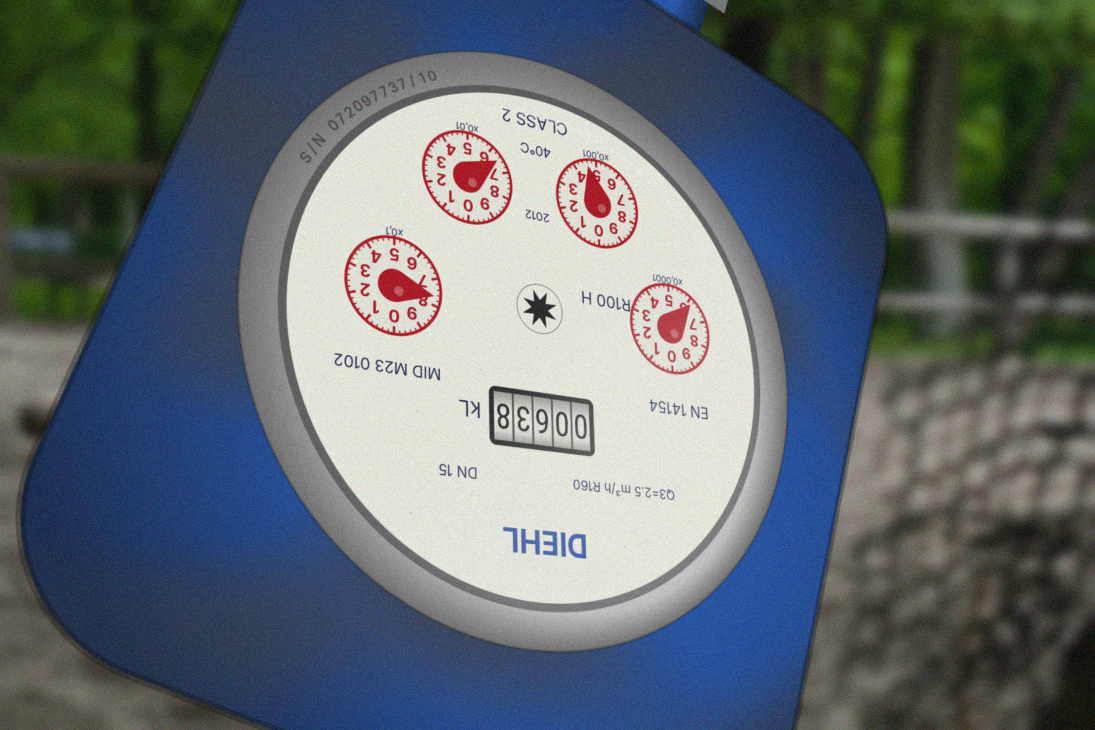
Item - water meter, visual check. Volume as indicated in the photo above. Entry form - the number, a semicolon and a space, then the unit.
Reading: 638.7646; kL
